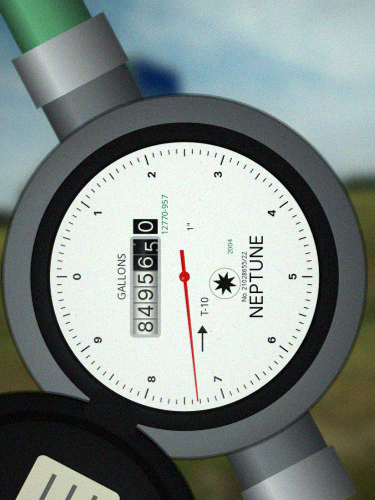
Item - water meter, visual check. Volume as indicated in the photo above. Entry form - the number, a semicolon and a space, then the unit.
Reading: 8495647.3; gal
